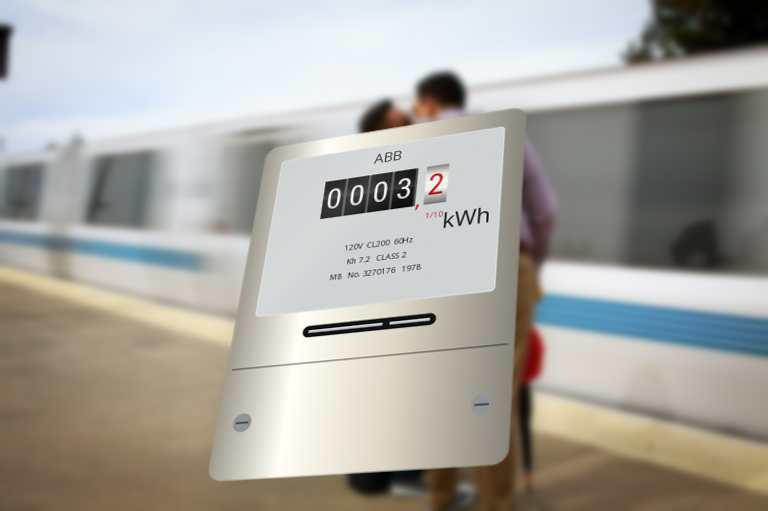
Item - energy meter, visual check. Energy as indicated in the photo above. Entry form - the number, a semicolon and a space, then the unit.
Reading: 3.2; kWh
